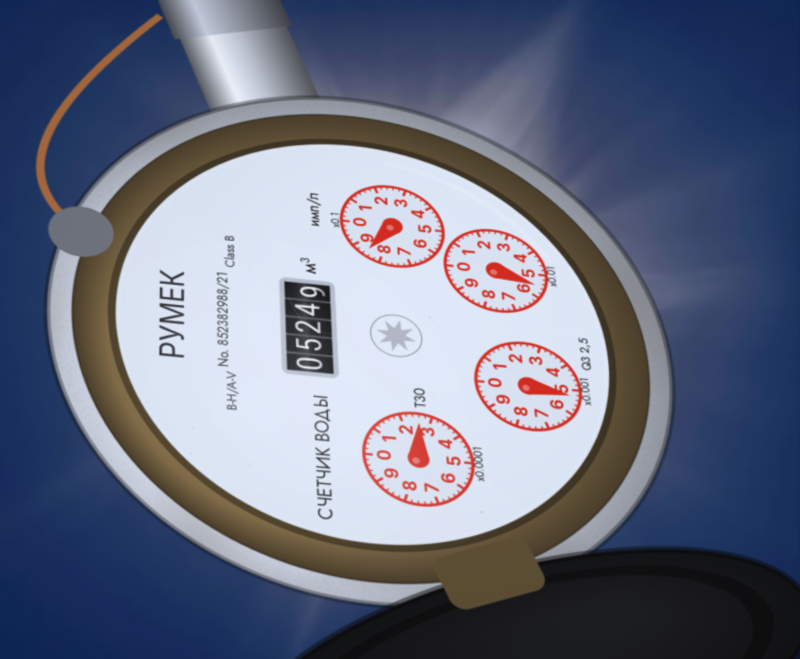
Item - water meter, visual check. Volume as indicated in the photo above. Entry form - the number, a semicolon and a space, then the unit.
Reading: 5248.8552; m³
